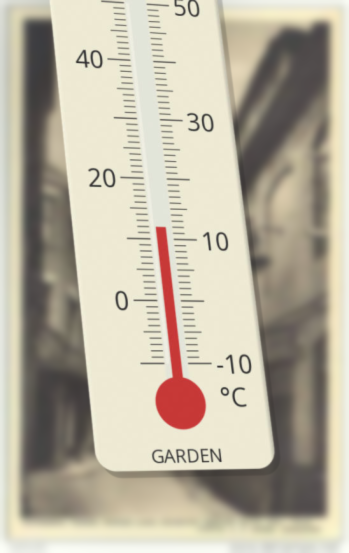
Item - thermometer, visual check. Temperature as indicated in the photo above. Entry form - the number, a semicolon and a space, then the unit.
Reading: 12; °C
